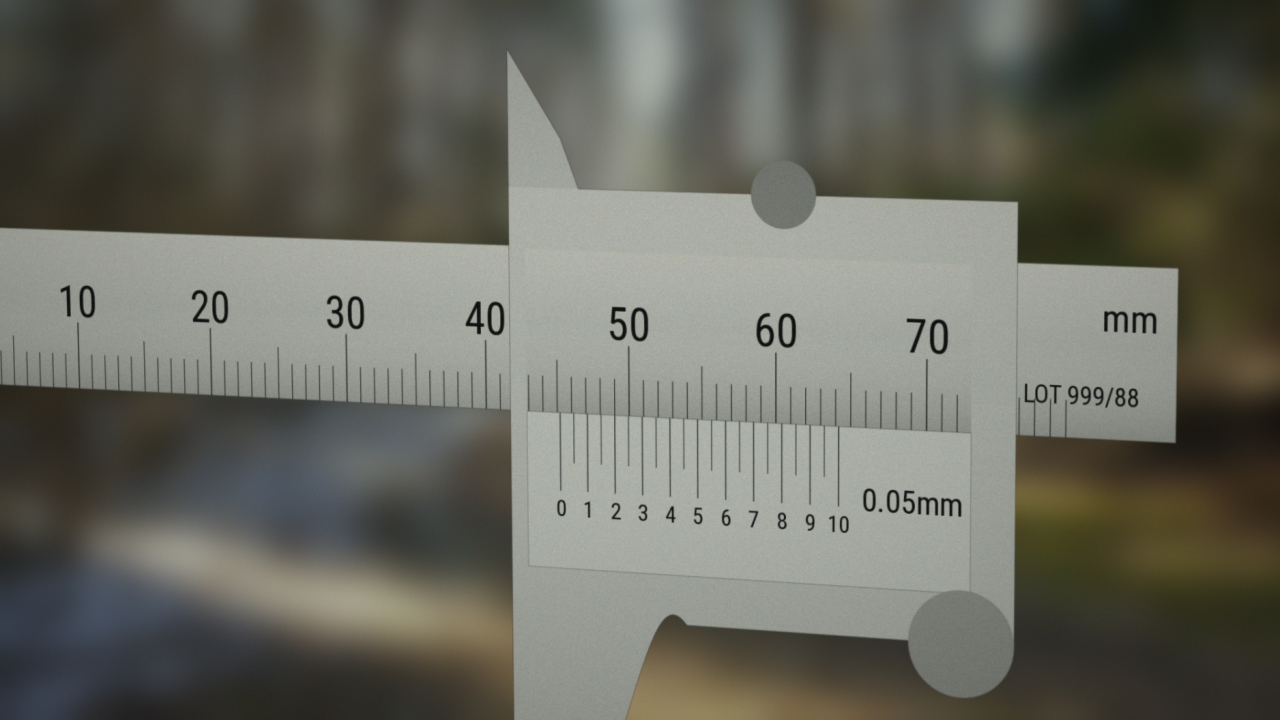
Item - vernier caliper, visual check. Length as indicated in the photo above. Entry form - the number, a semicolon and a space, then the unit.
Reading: 45.2; mm
